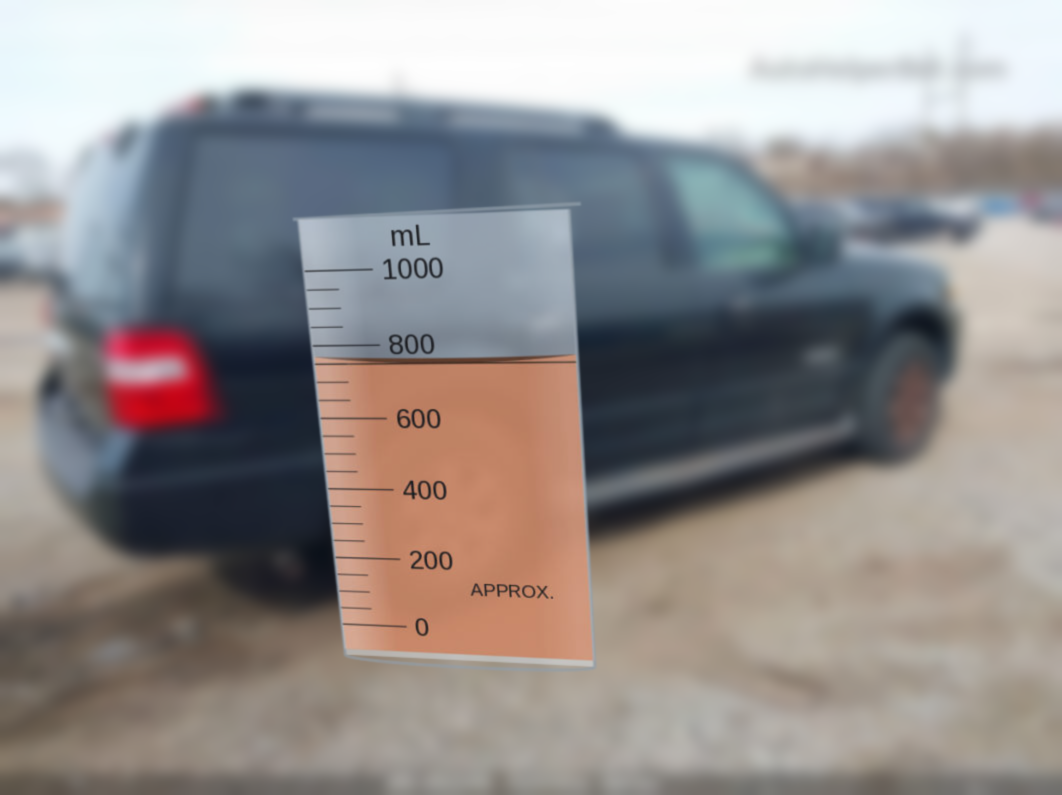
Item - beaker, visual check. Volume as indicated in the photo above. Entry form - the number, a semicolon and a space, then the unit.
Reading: 750; mL
